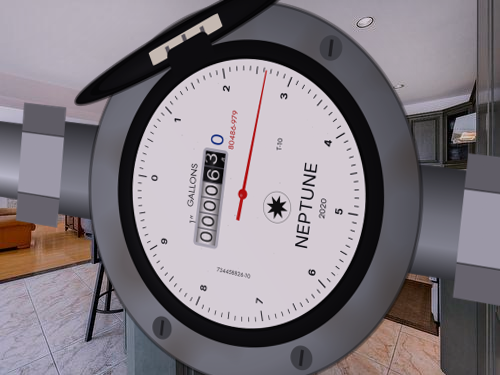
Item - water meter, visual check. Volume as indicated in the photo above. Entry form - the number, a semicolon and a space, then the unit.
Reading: 632.6; gal
